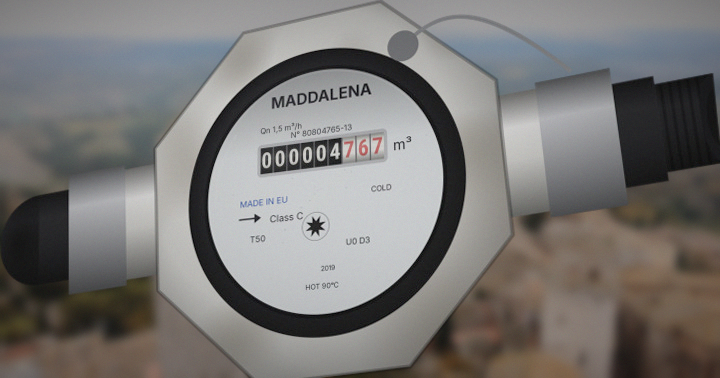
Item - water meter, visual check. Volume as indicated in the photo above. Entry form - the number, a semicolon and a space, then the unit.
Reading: 4.767; m³
